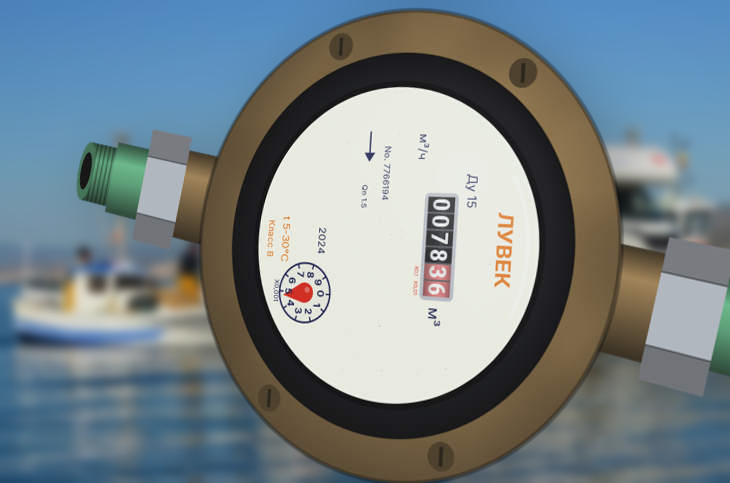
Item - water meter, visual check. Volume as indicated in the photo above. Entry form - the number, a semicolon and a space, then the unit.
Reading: 78.364; m³
